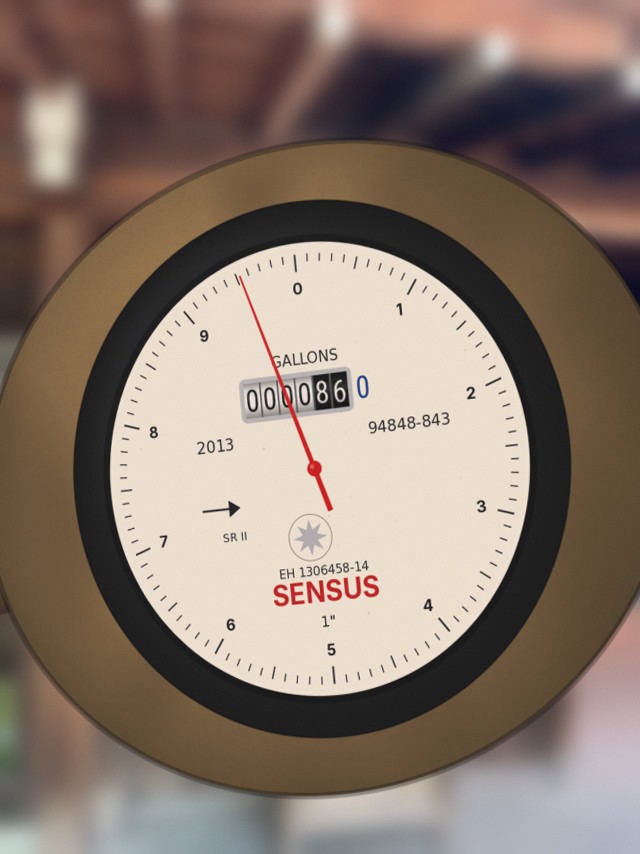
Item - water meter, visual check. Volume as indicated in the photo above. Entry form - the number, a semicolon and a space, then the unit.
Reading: 859.5; gal
